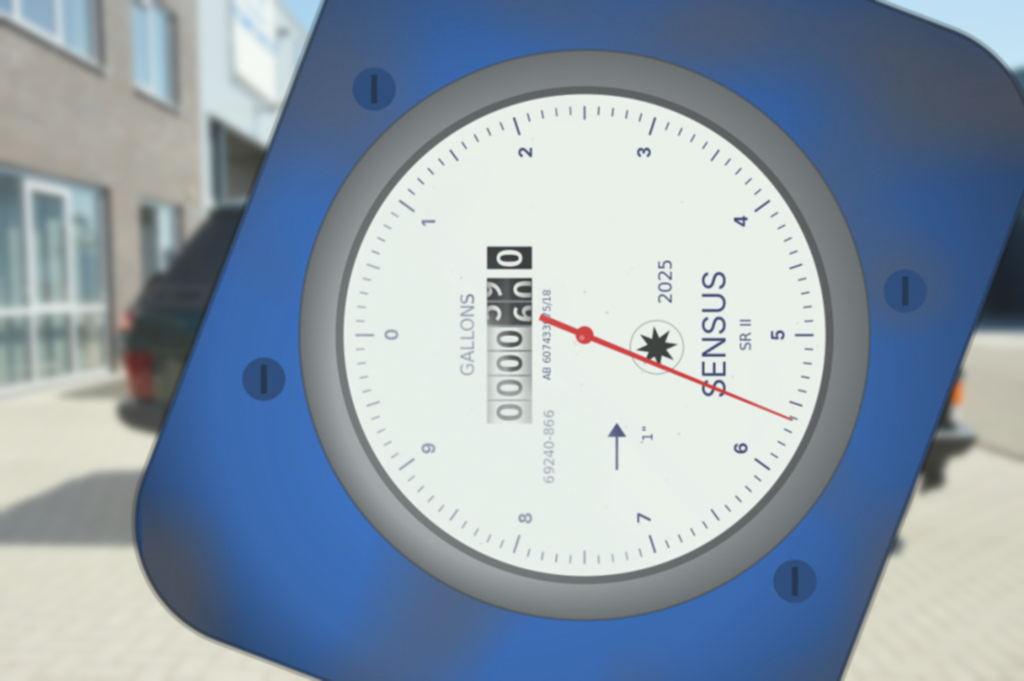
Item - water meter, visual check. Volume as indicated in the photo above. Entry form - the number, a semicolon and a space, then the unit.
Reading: 595.6; gal
